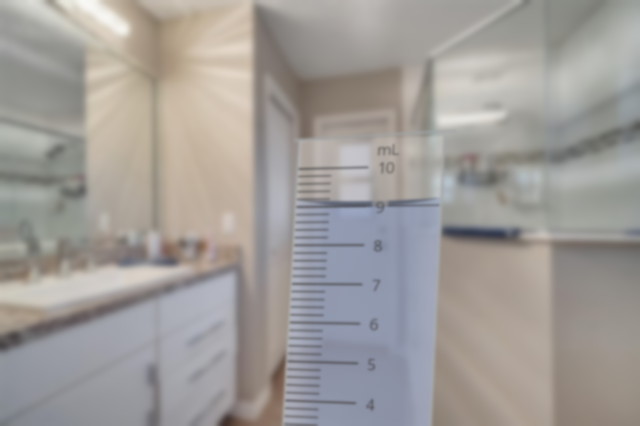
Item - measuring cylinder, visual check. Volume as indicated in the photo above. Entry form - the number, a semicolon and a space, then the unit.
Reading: 9; mL
